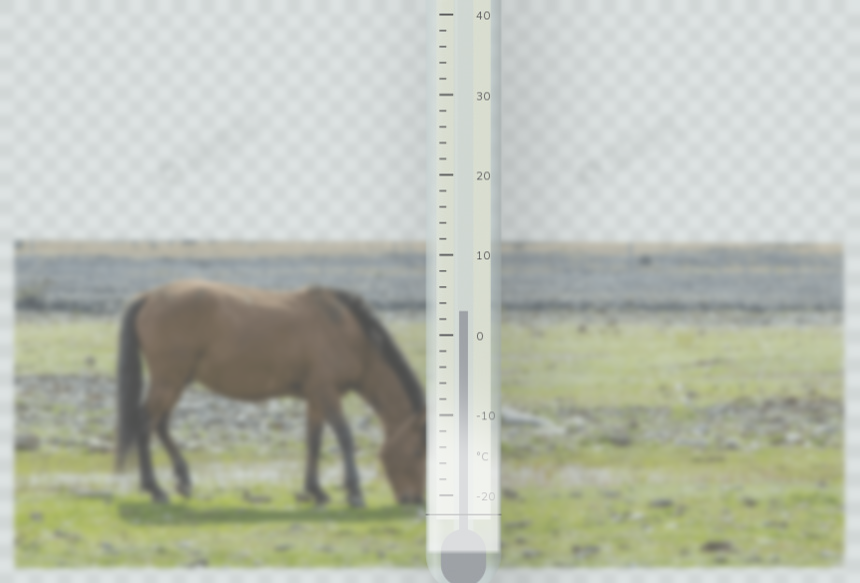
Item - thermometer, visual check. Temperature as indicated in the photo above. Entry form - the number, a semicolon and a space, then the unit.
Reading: 3; °C
